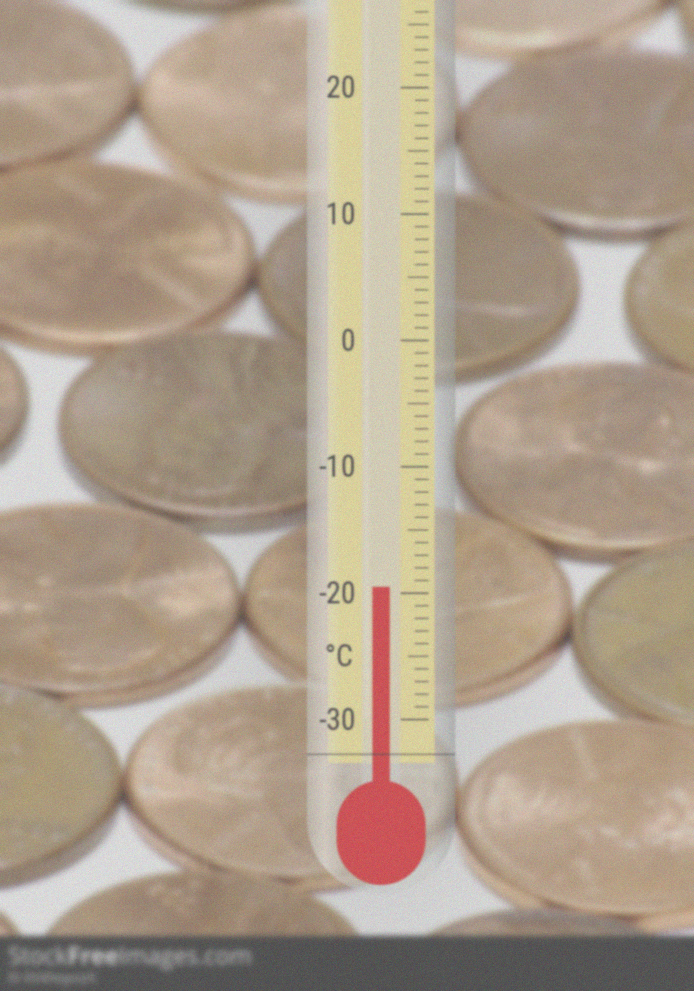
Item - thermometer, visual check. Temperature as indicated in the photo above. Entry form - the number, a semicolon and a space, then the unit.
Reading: -19.5; °C
